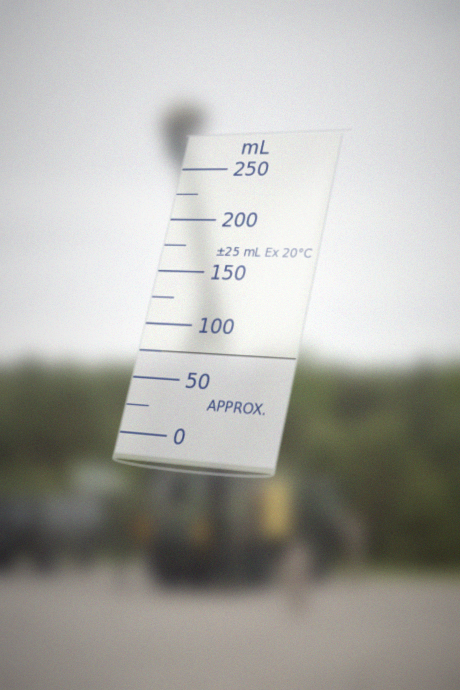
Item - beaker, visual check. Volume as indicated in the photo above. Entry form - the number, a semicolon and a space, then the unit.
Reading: 75; mL
